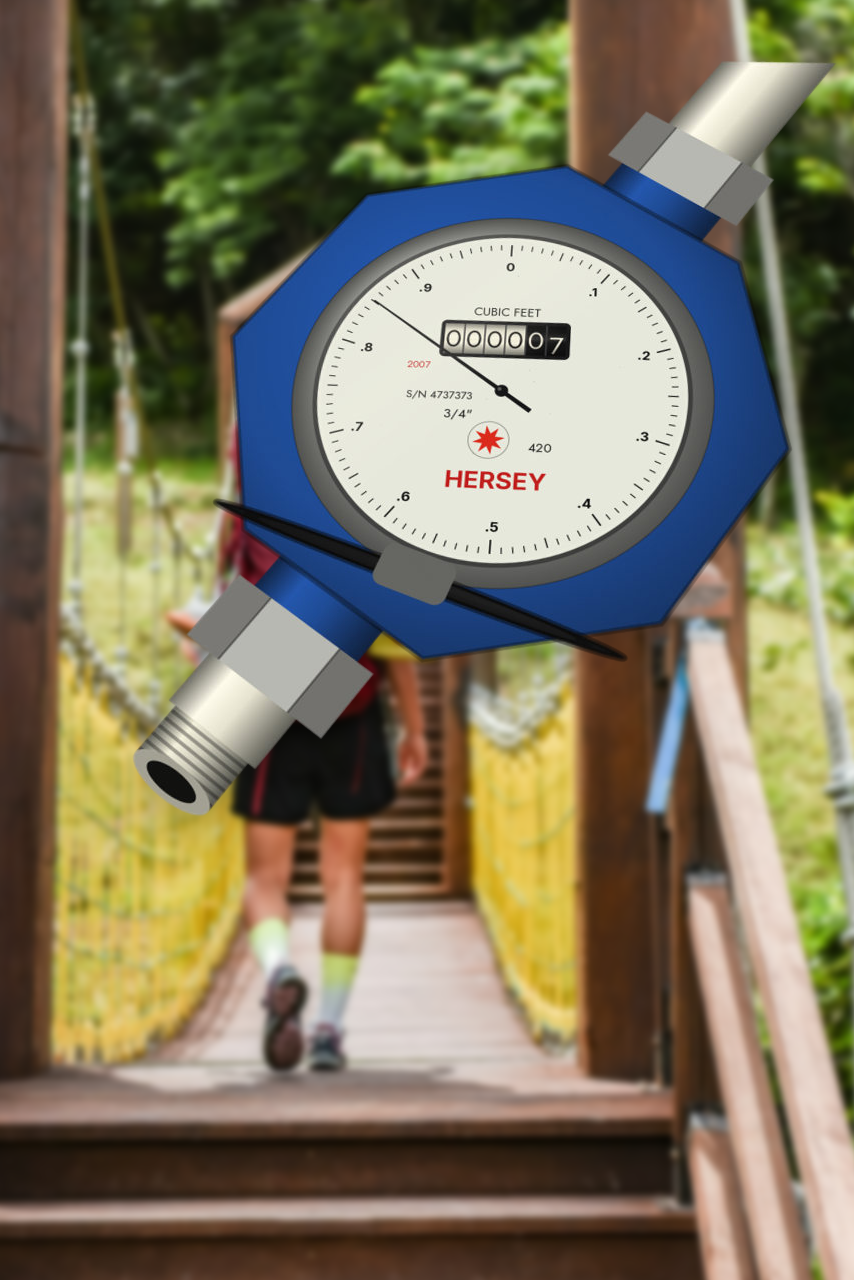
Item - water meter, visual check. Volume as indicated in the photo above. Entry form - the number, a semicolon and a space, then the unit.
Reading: 6.85; ft³
